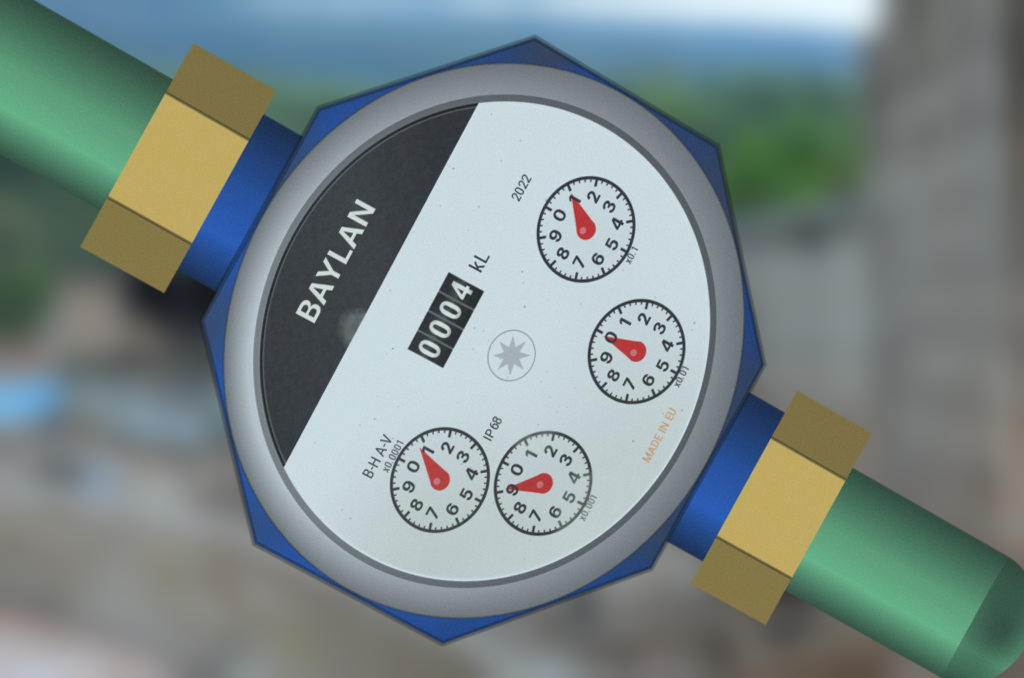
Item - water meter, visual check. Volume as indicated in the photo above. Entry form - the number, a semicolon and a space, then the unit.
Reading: 4.0990; kL
